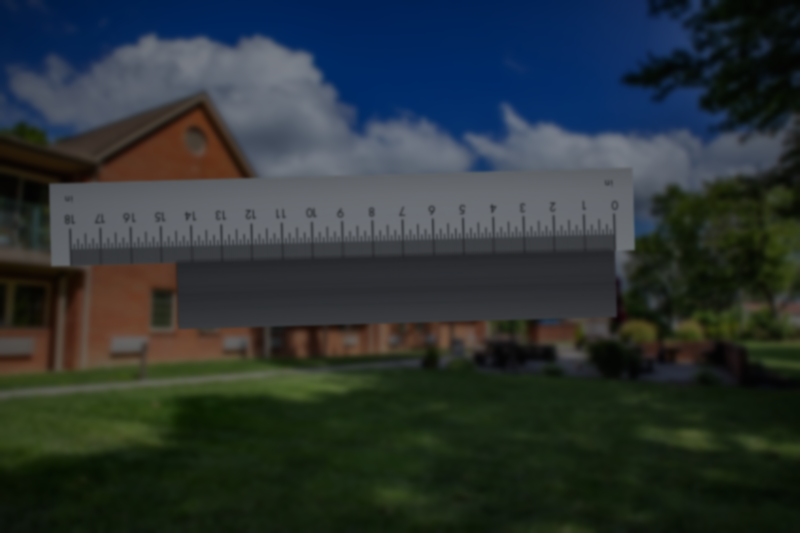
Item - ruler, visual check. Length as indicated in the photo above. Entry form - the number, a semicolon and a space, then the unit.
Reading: 14.5; in
